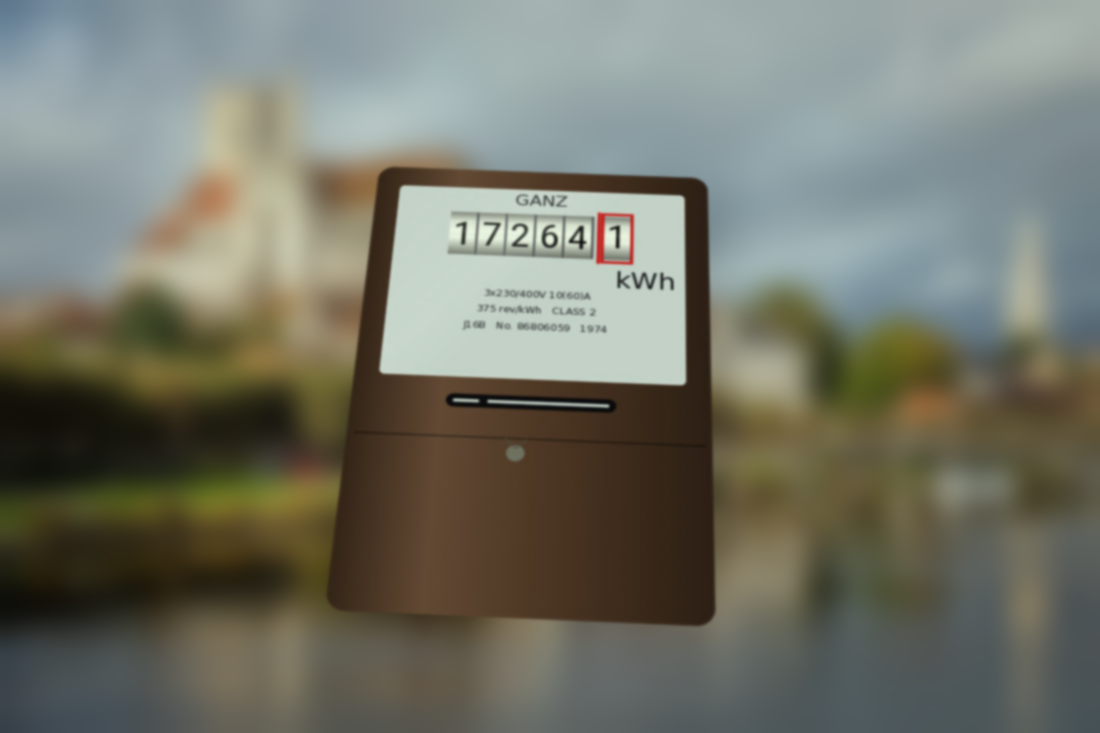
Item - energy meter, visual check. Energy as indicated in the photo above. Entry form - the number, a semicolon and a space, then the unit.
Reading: 17264.1; kWh
